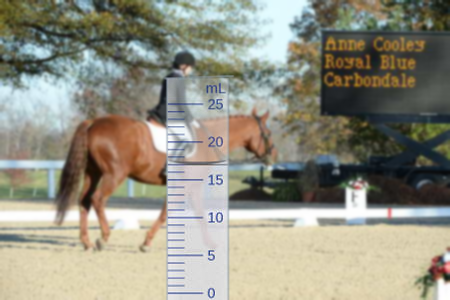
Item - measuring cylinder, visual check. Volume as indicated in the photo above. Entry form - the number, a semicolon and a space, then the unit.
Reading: 17; mL
